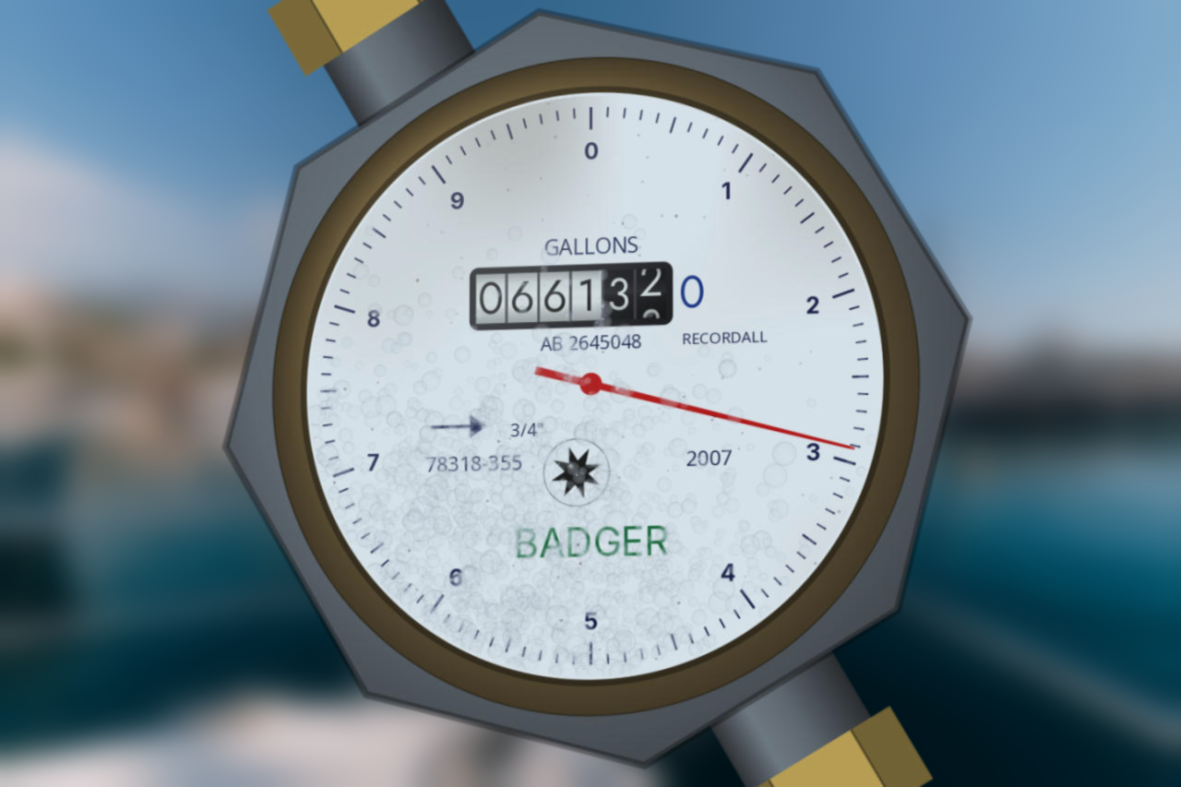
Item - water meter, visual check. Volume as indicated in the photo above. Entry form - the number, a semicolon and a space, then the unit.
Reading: 661322.9; gal
